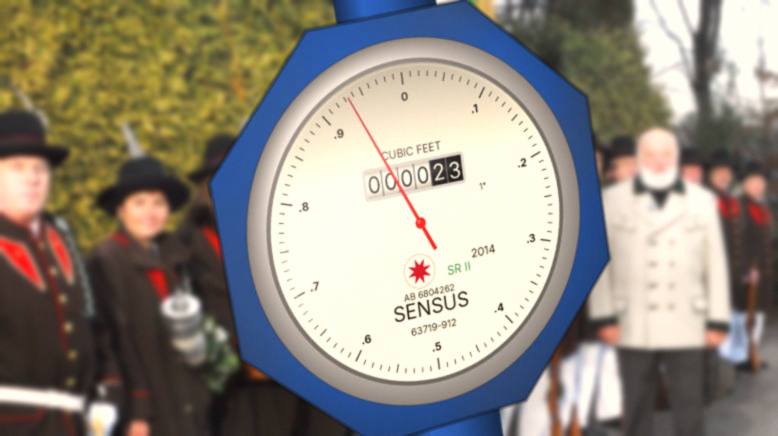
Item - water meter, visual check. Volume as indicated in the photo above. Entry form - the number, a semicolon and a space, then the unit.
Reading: 22.93; ft³
